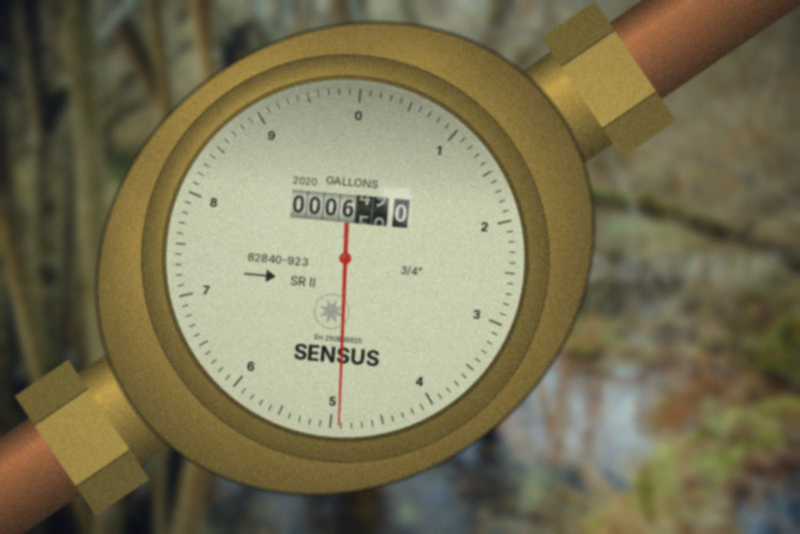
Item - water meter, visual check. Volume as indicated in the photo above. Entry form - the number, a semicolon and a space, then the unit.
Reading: 6494.9; gal
